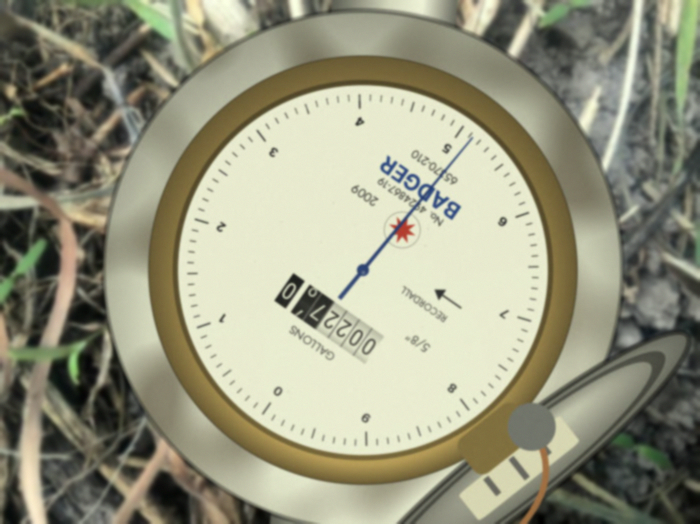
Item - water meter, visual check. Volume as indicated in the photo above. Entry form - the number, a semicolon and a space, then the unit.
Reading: 22775.1; gal
